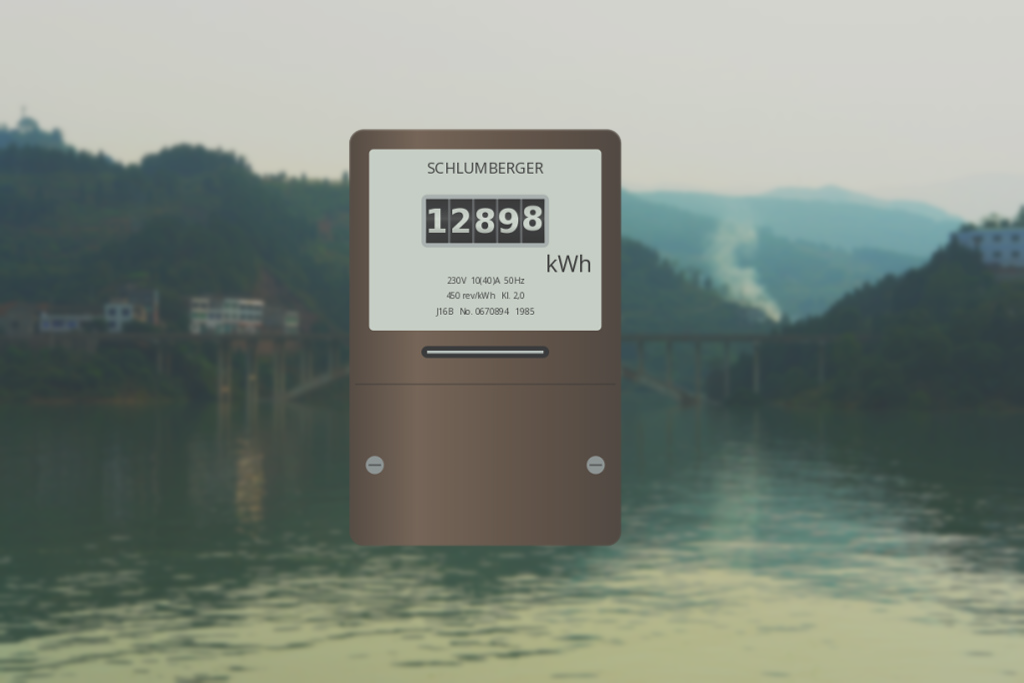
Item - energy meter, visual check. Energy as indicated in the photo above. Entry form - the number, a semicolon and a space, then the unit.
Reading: 12898; kWh
